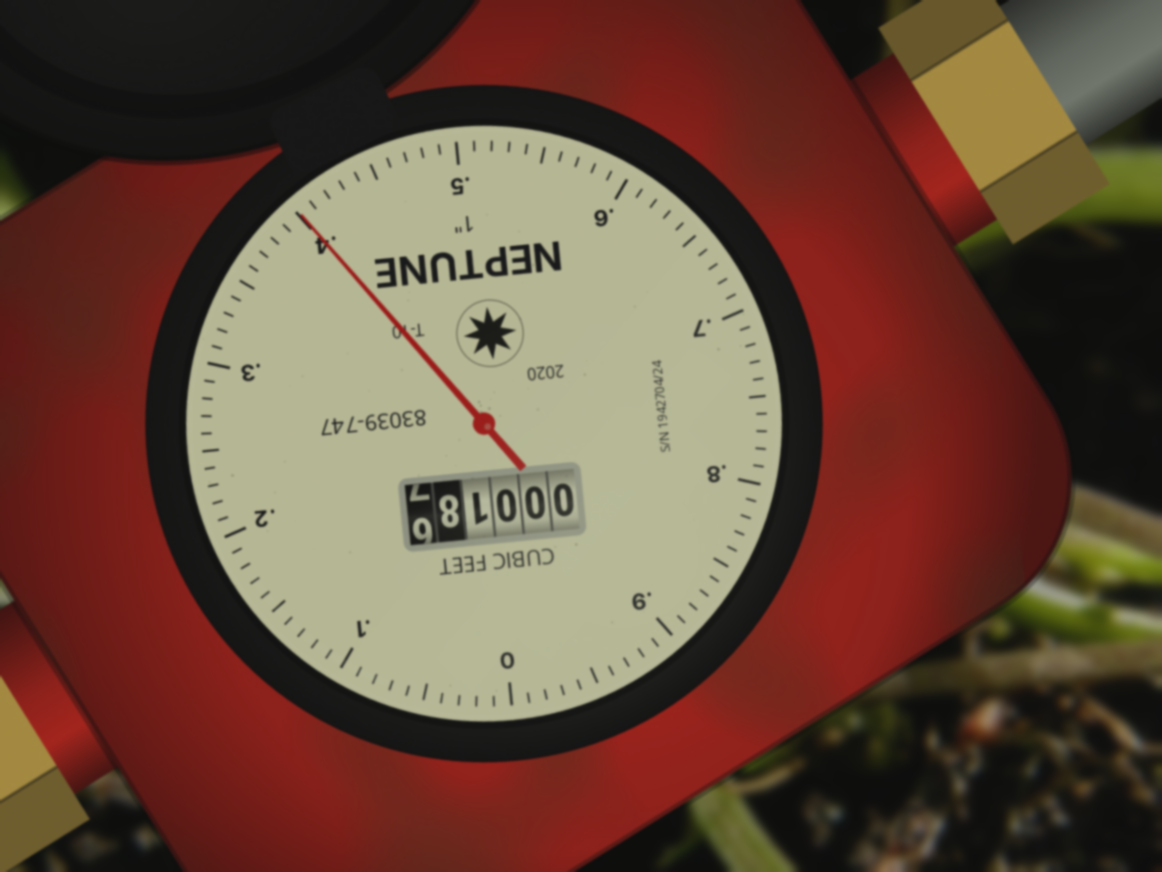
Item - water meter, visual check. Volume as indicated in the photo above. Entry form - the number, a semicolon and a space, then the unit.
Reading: 186.40; ft³
